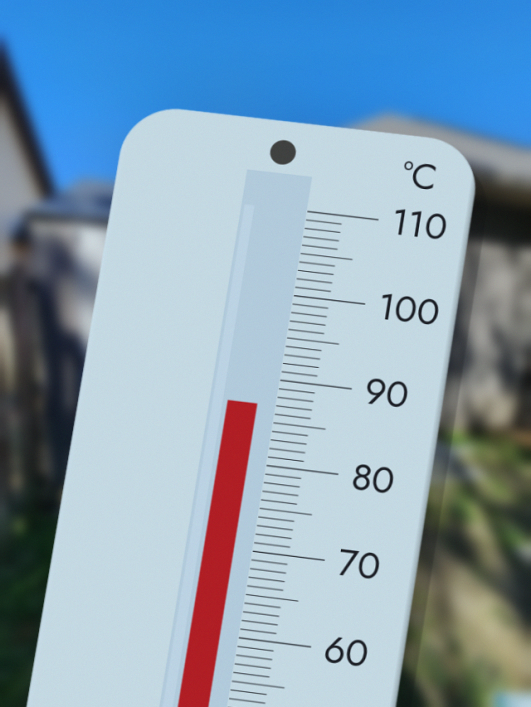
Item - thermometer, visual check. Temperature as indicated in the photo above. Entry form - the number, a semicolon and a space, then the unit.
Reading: 87; °C
